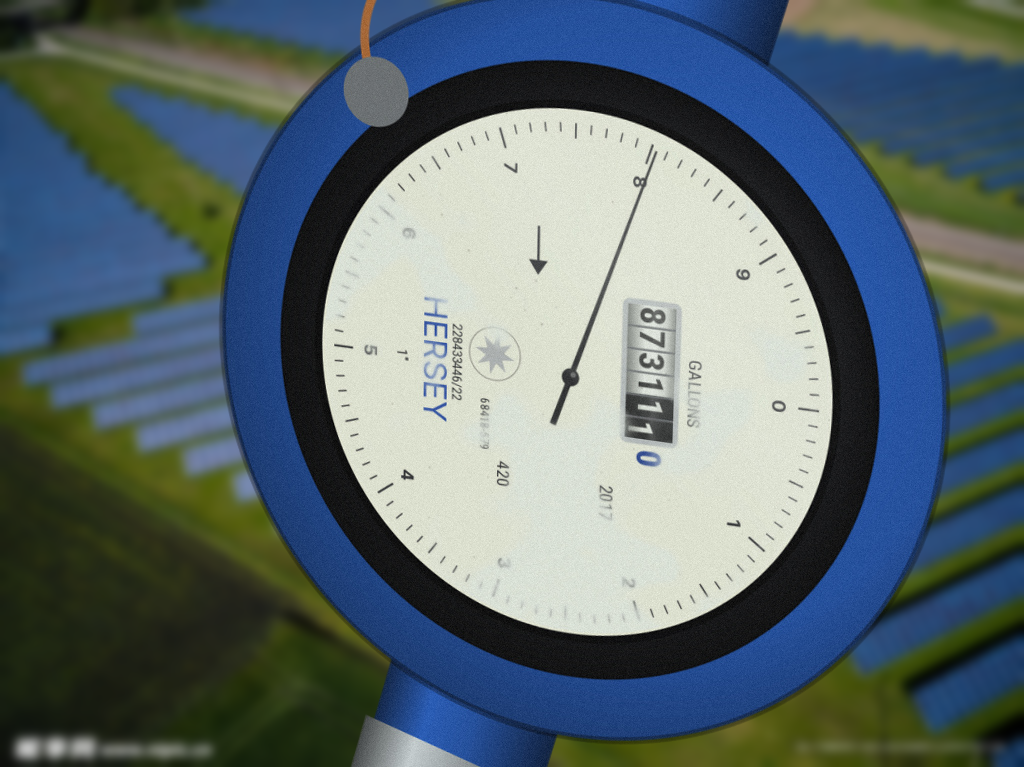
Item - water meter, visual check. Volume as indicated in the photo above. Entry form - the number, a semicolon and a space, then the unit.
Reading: 8731108.0; gal
